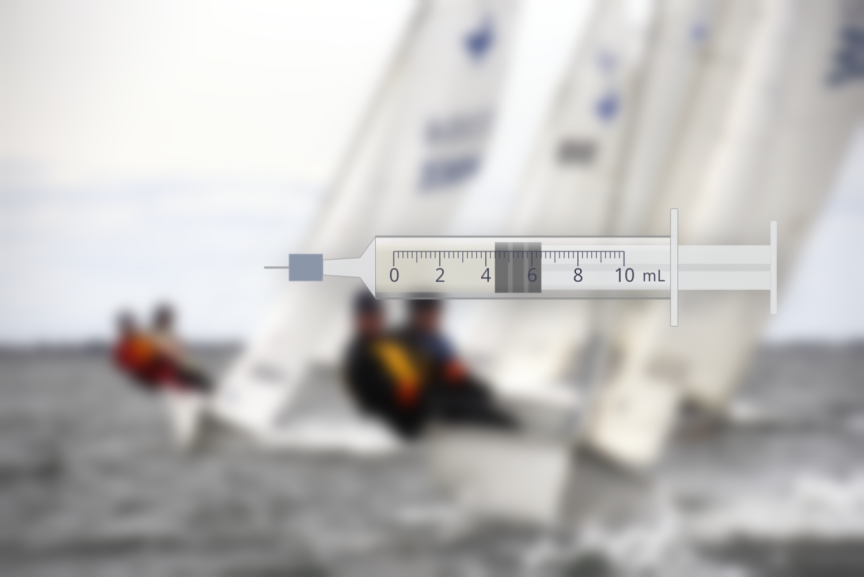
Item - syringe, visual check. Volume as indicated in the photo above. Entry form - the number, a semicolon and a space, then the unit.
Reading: 4.4; mL
